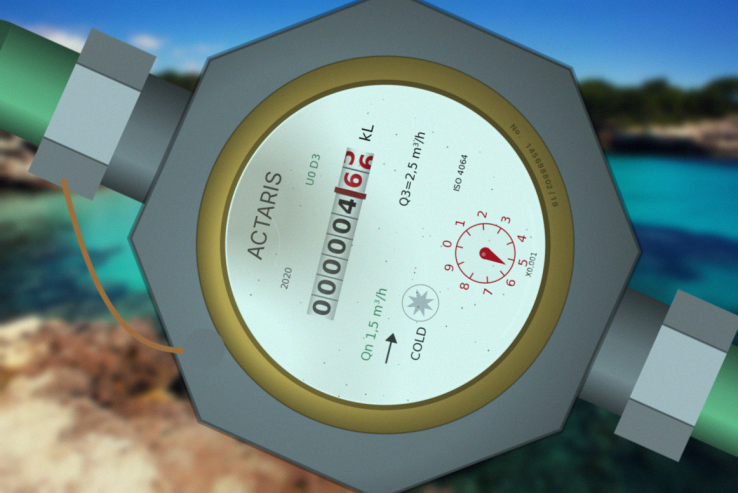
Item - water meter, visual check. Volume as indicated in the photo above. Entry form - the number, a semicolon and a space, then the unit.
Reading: 4.655; kL
